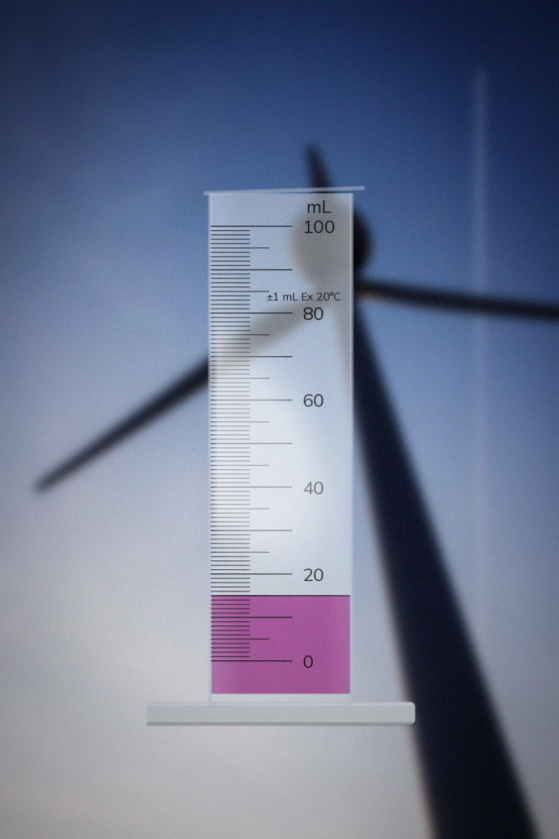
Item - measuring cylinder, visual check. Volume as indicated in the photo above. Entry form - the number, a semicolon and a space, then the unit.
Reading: 15; mL
